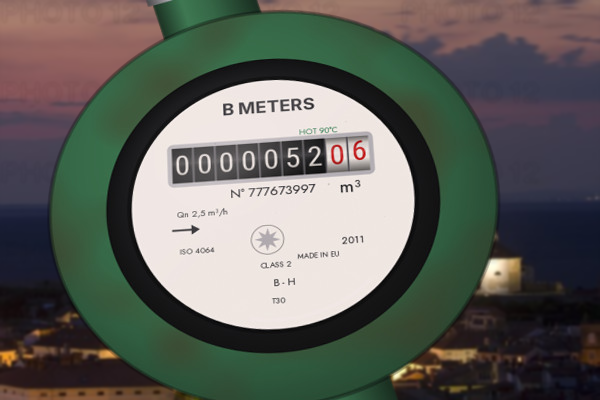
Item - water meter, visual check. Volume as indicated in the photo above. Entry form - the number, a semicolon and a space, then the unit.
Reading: 52.06; m³
